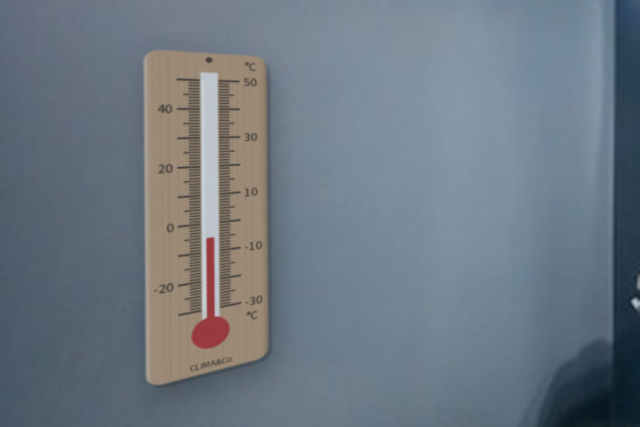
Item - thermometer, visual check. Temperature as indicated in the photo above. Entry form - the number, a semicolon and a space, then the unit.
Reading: -5; °C
